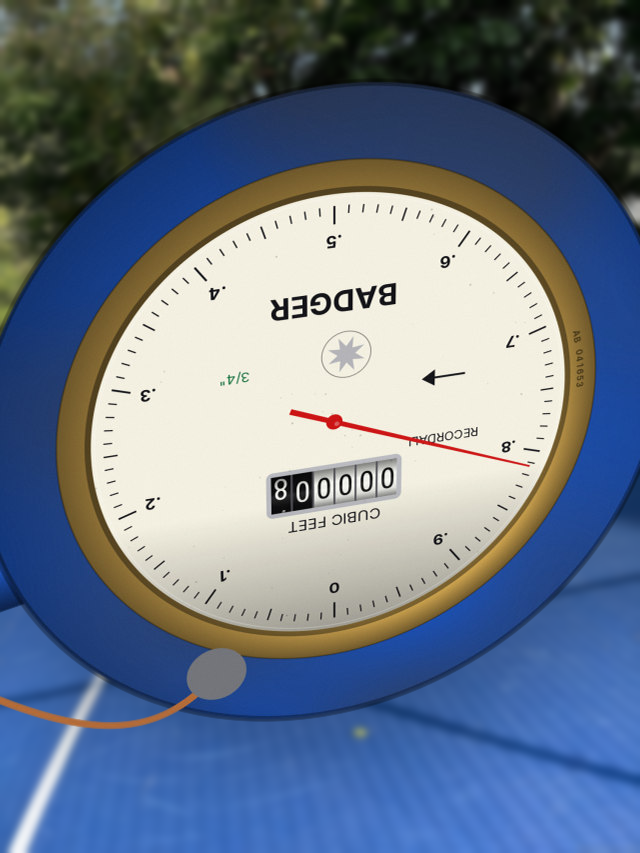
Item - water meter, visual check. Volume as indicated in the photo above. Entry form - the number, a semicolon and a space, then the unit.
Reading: 7.81; ft³
